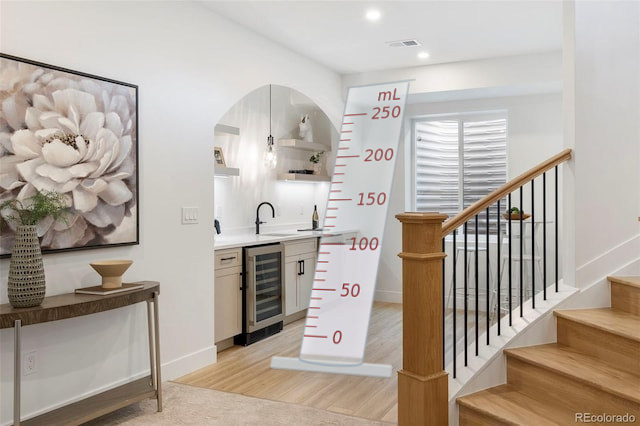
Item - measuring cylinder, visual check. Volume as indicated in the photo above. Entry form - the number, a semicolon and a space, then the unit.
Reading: 100; mL
